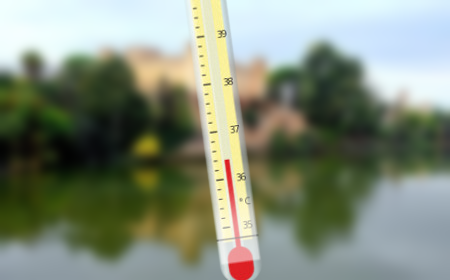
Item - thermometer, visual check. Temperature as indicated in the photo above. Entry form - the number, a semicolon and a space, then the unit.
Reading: 36.4; °C
